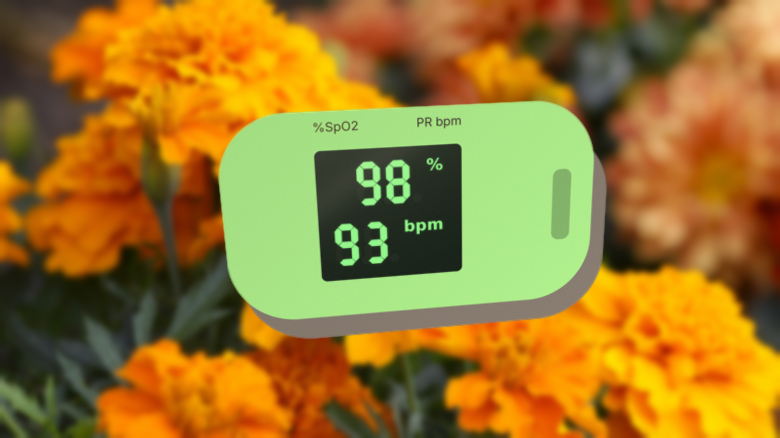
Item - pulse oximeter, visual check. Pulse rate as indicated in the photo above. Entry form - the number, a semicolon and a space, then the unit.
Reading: 93; bpm
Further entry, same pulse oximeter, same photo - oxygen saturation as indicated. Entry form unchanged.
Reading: 98; %
